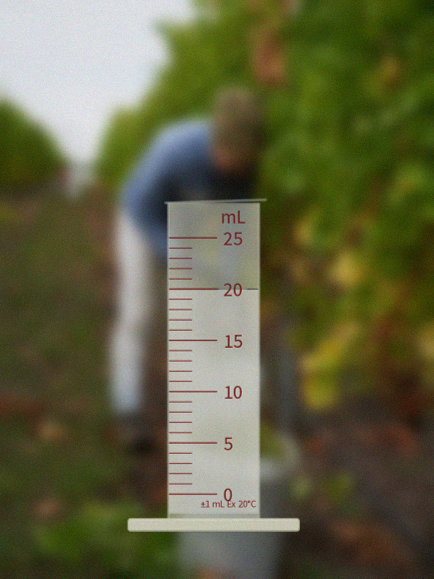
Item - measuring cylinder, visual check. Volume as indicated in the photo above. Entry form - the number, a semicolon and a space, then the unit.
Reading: 20; mL
